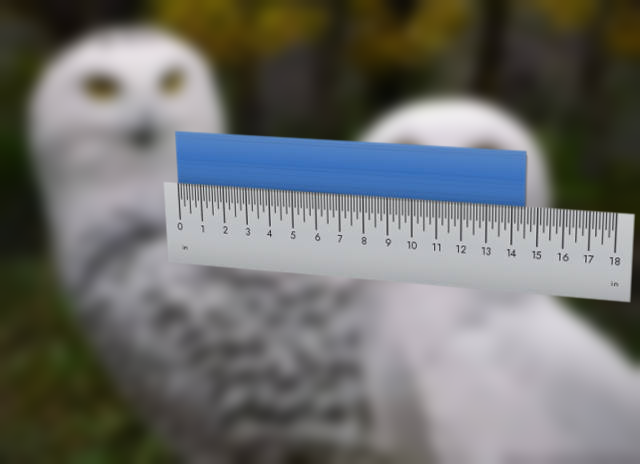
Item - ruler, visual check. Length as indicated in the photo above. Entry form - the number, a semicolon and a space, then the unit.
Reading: 14.5; in
